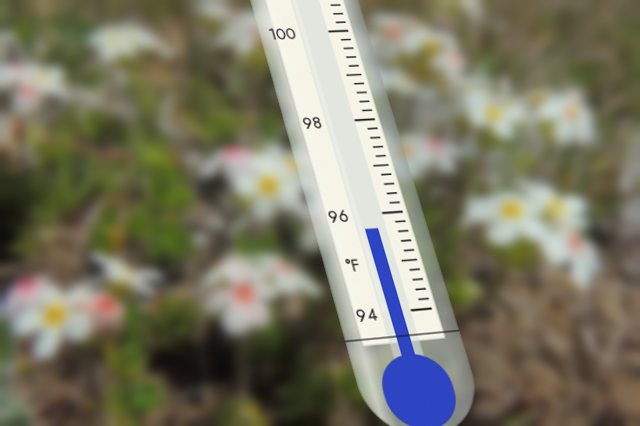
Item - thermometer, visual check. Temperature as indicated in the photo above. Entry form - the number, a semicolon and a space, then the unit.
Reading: 95.7; °F
